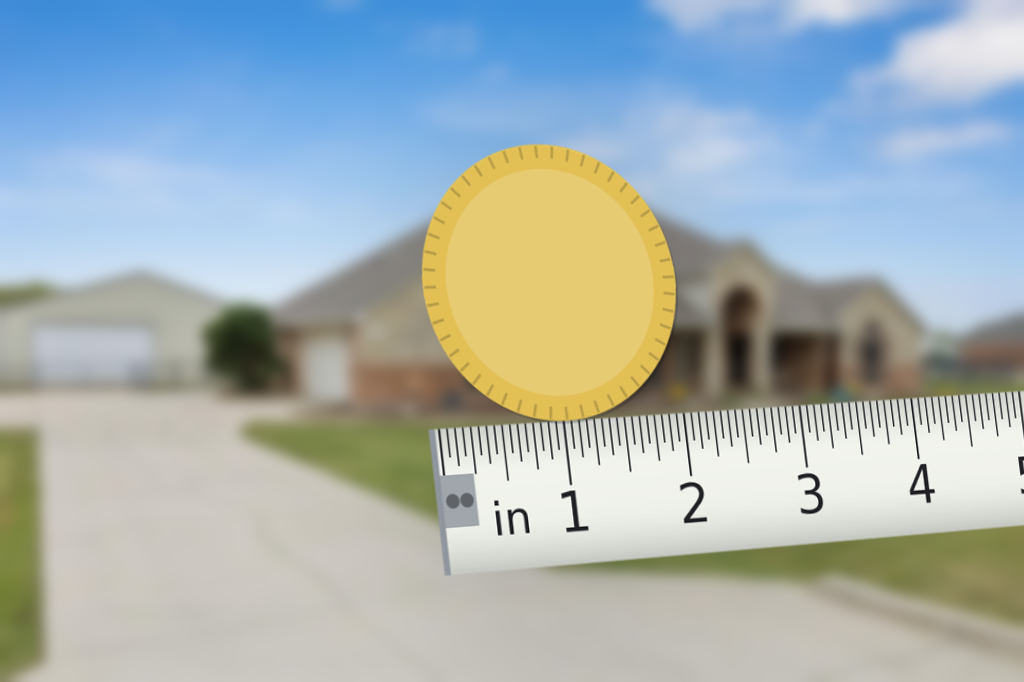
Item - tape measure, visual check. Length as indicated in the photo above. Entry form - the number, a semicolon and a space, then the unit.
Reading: 2.0625; in
